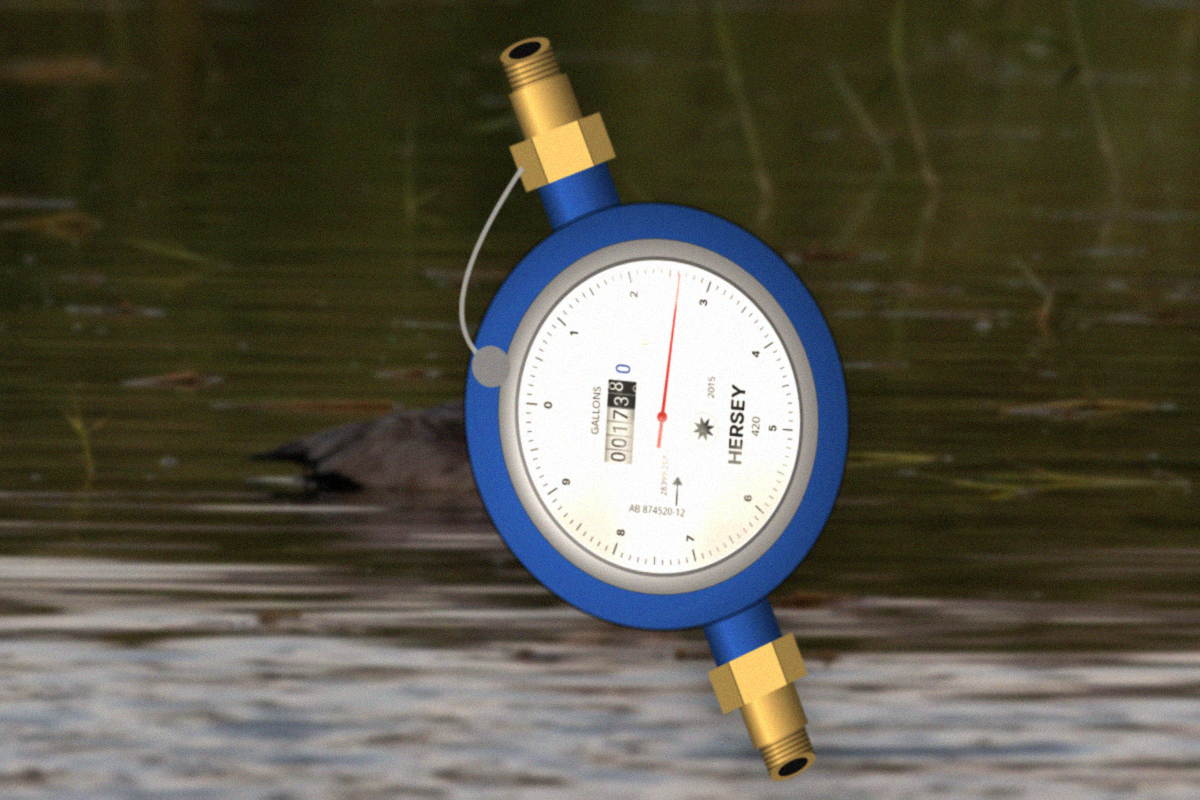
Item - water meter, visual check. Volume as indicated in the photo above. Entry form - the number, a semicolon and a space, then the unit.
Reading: 17382.6; gal
